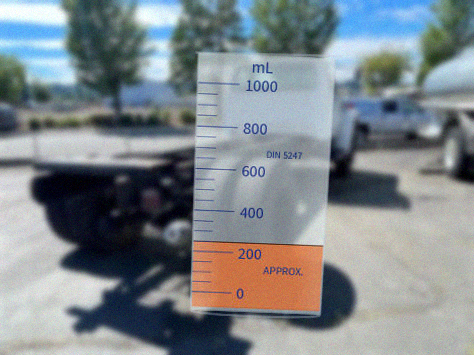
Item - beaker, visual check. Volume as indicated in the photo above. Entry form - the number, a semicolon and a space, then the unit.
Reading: 250; mL
